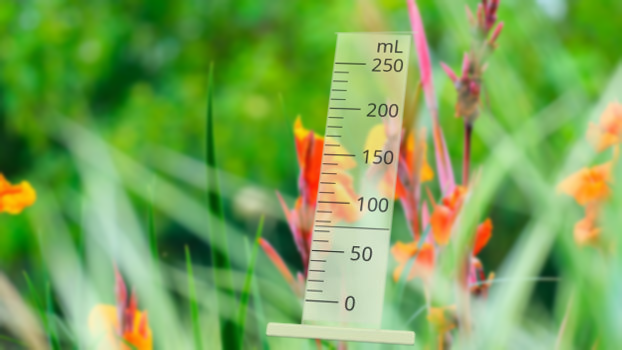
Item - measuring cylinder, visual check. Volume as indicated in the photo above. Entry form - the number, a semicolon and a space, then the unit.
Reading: 75; mL
